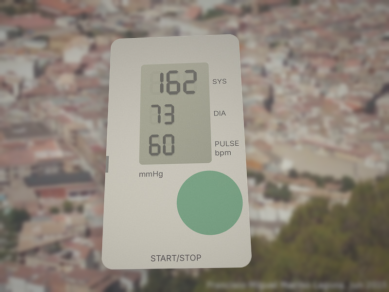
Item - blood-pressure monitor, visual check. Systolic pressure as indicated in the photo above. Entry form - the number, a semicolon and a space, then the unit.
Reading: 162; mmHg
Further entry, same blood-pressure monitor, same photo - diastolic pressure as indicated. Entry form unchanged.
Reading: 73; mmHg
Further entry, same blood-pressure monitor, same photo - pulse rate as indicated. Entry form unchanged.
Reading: 60; bpm
